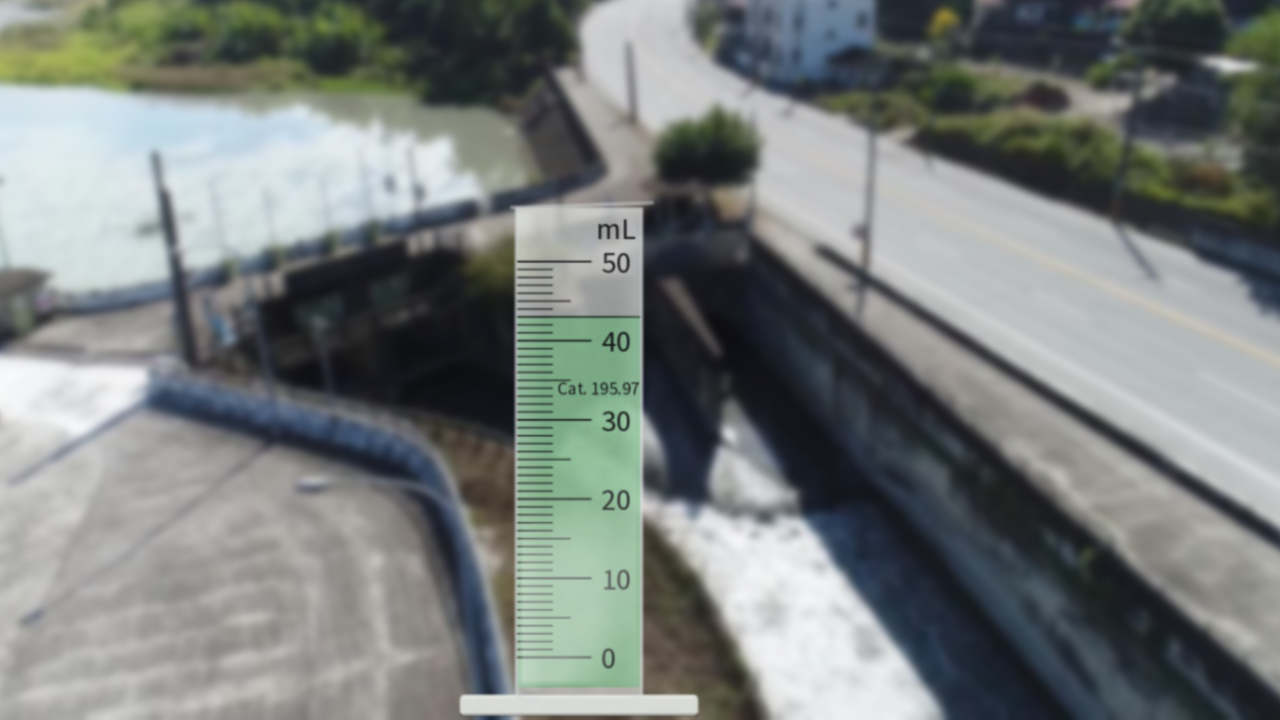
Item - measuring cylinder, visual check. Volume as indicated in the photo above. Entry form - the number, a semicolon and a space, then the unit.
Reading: 43; mL
